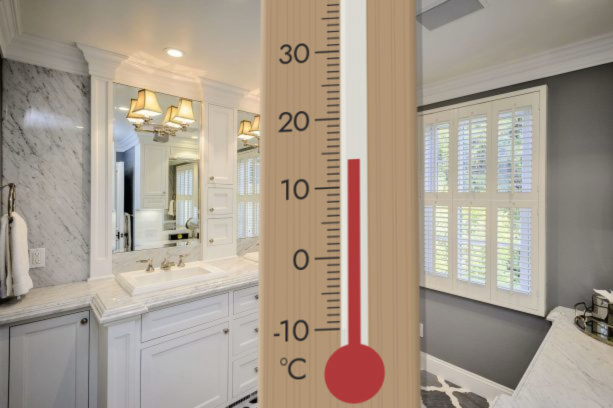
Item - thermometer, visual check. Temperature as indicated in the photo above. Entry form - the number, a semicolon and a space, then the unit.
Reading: 14; °C
